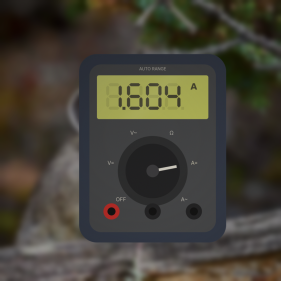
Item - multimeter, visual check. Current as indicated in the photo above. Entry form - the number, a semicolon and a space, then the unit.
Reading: 1.604; A
